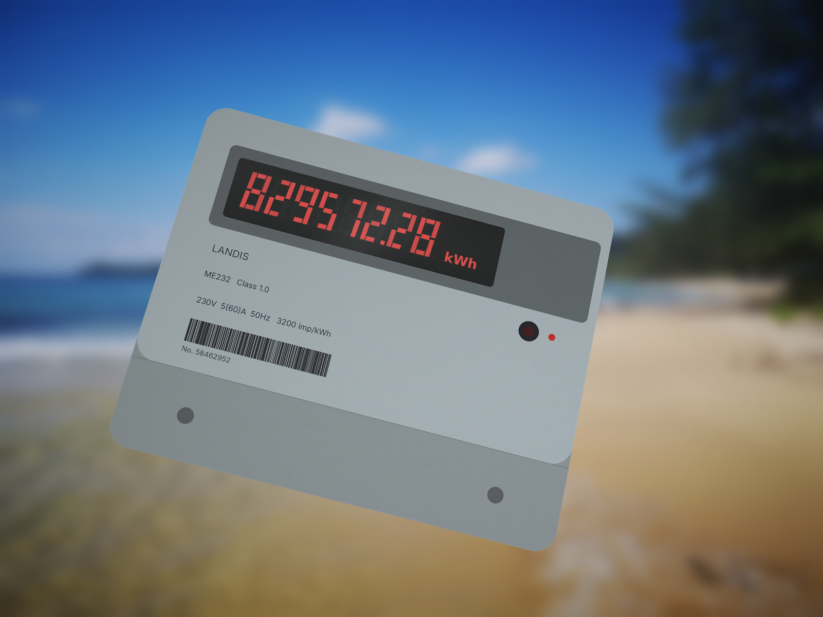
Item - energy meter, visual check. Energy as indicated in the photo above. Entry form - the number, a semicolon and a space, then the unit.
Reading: 829572.28; kWh
